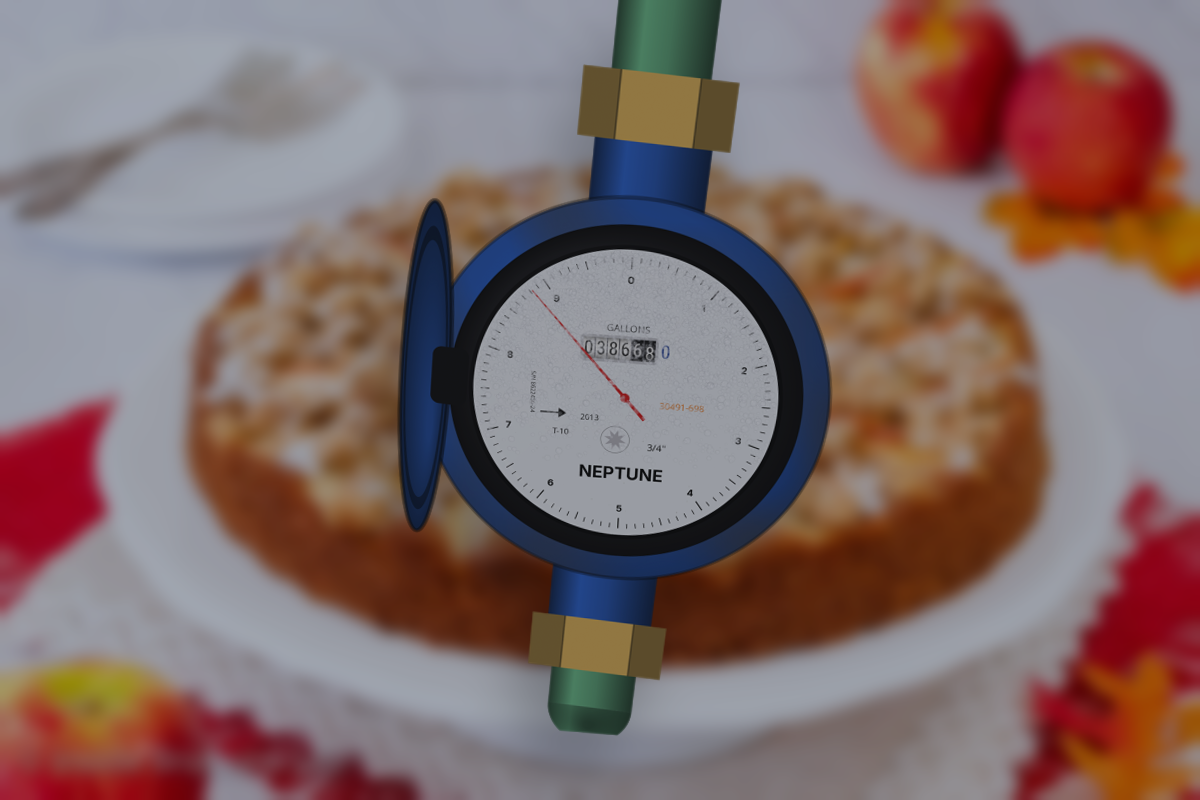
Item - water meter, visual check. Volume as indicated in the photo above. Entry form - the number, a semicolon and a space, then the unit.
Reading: 386678.8; gal
